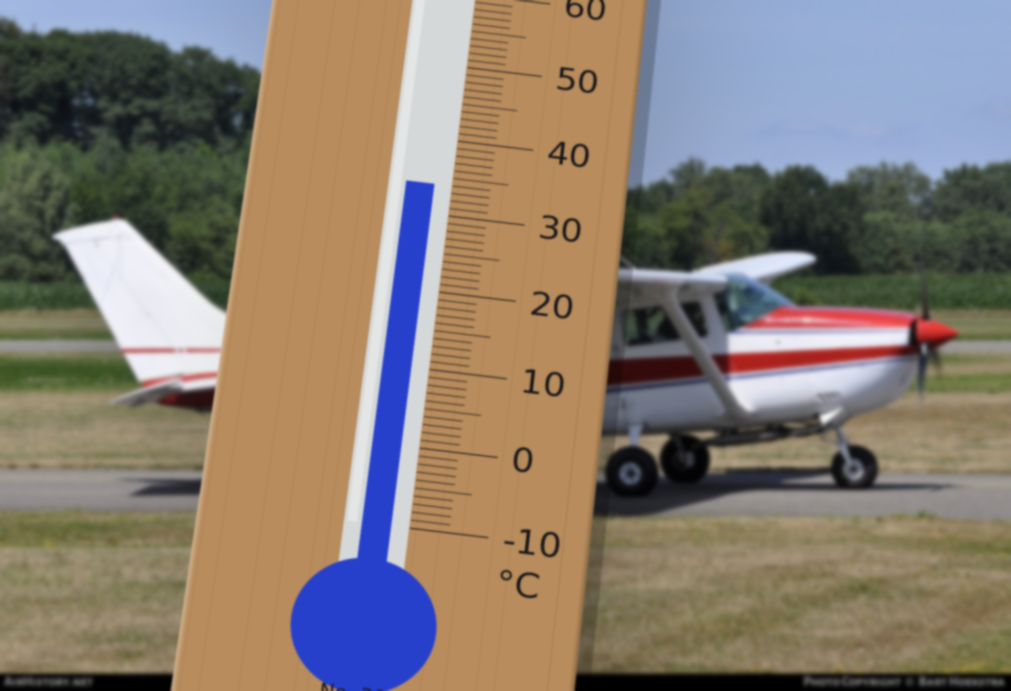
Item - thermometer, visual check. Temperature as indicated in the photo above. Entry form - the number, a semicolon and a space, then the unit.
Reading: 34; °C
